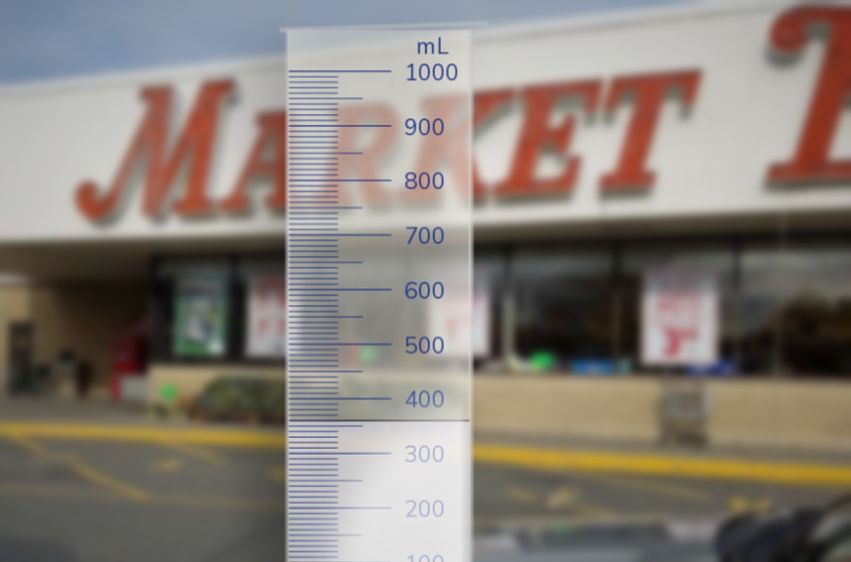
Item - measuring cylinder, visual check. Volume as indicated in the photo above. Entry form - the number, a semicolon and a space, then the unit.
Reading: 360; mL
